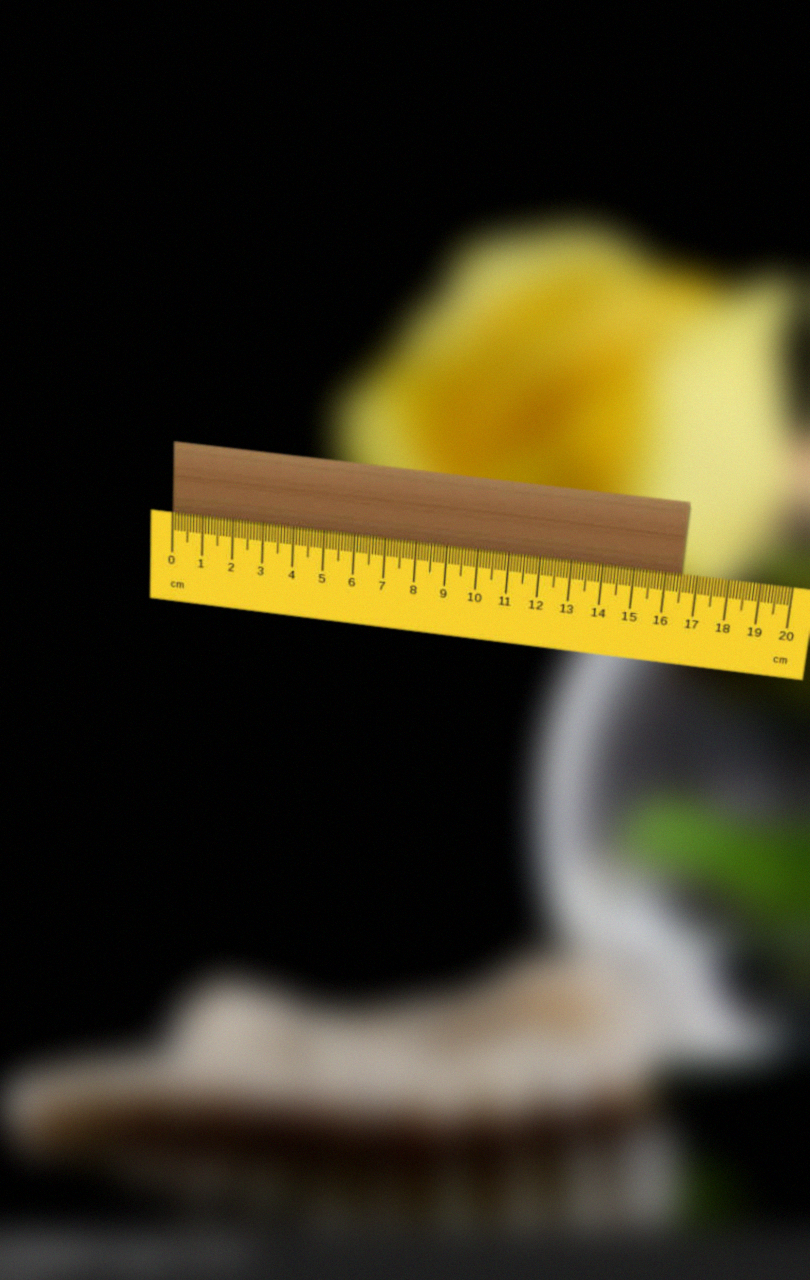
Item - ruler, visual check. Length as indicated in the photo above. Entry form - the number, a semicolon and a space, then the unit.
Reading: 16.5; cm
